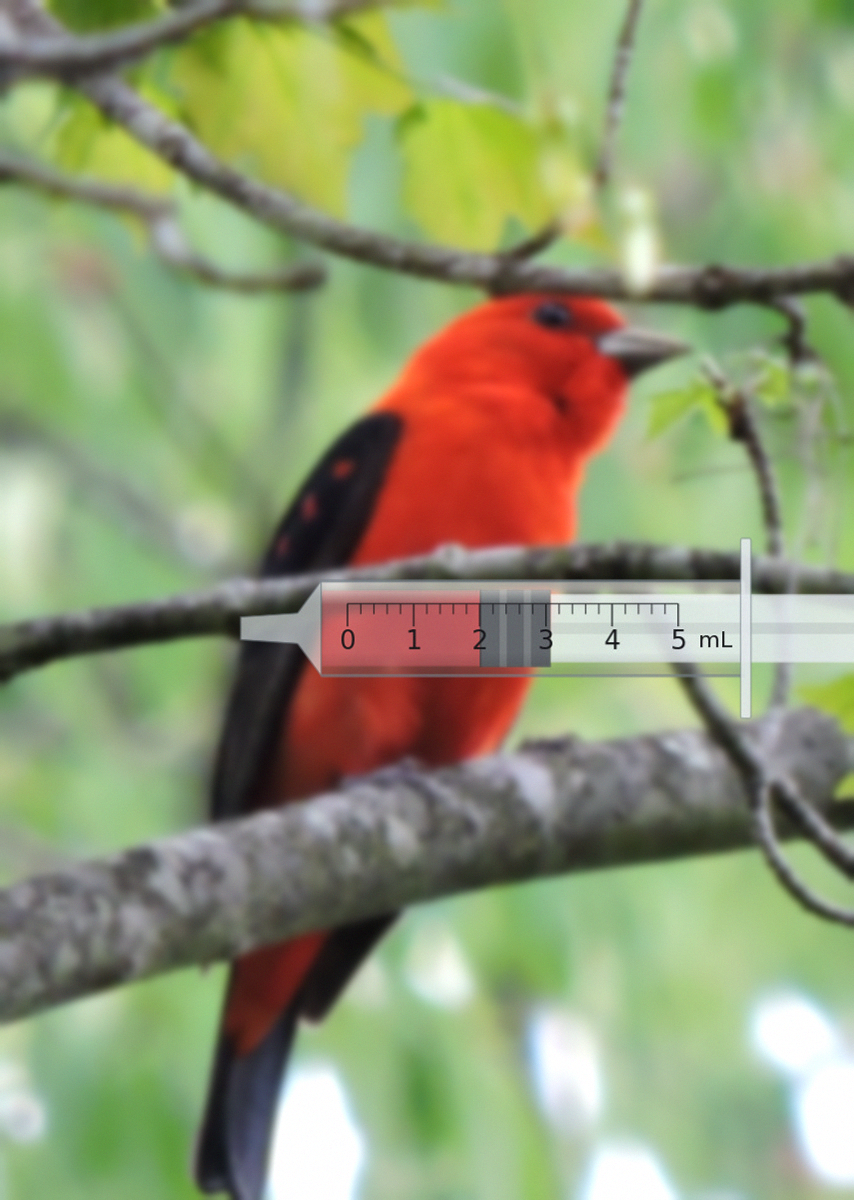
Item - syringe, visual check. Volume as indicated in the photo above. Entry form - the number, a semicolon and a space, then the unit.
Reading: 2; mL
